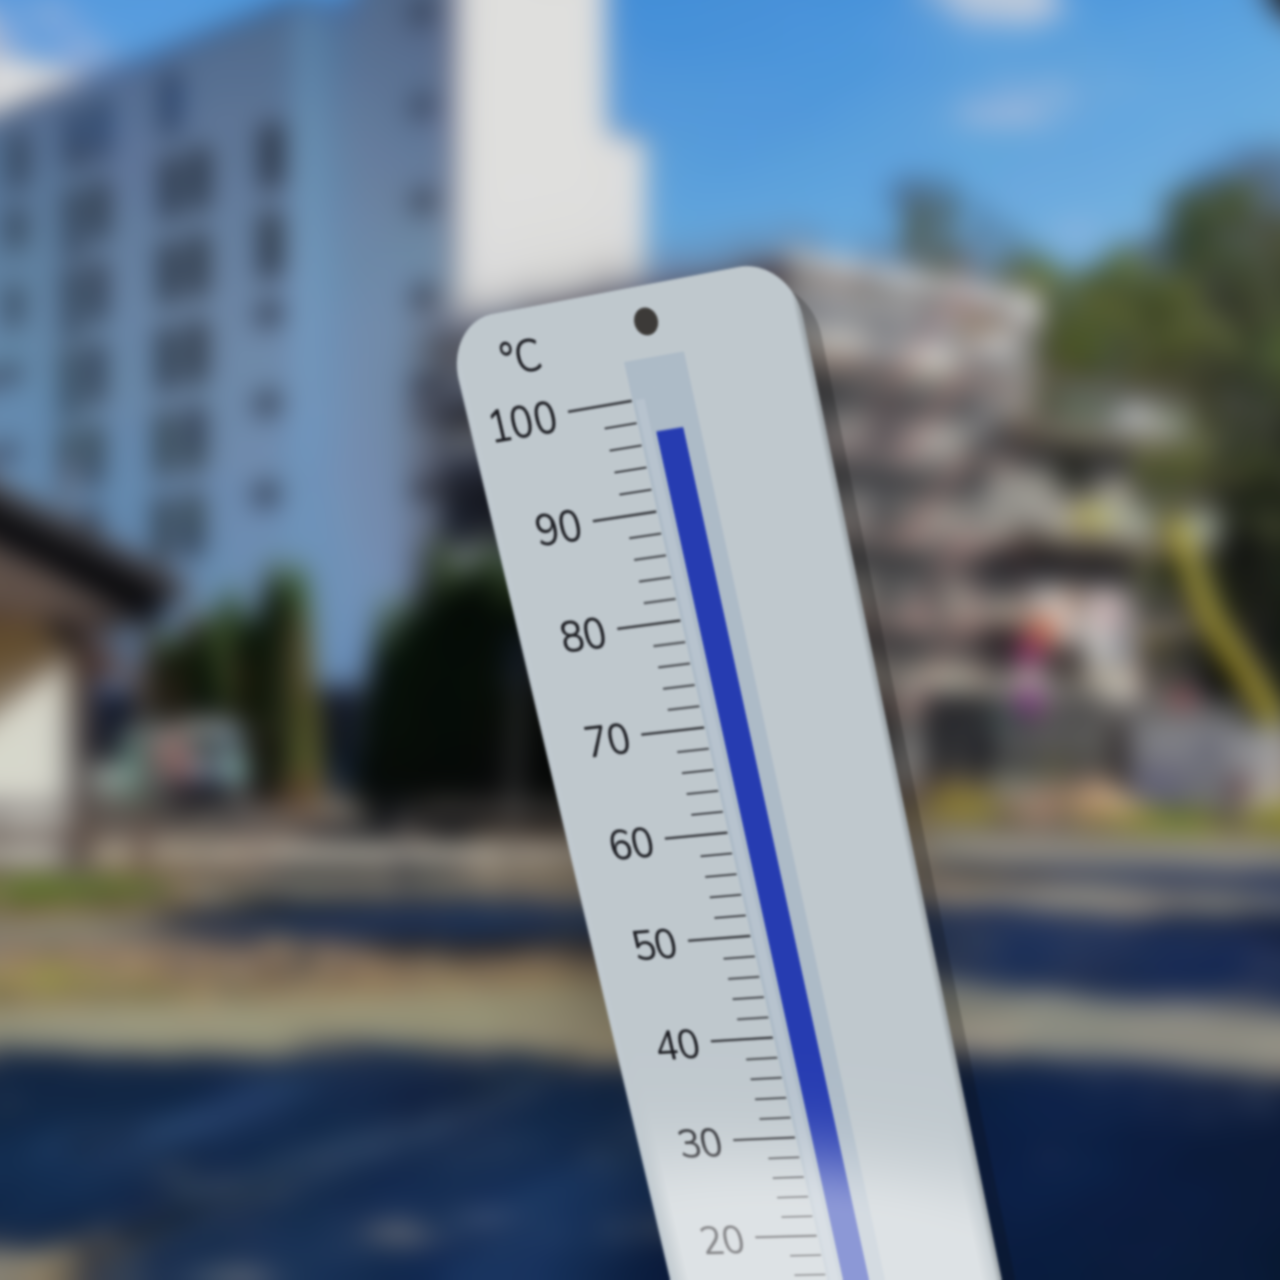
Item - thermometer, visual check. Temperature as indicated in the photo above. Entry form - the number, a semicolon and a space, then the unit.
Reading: 97; °C
